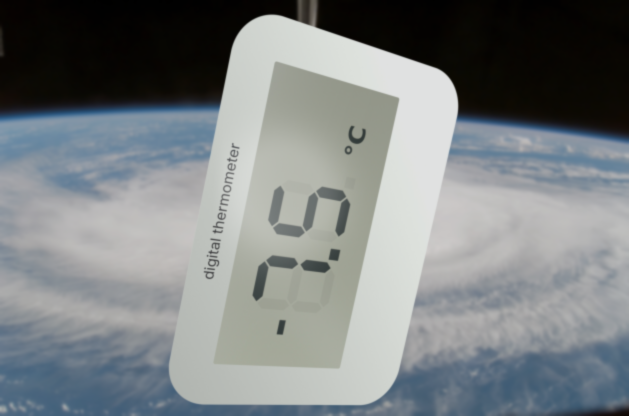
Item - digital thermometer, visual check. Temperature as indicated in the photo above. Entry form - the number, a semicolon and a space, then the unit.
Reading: -7.5; °C
